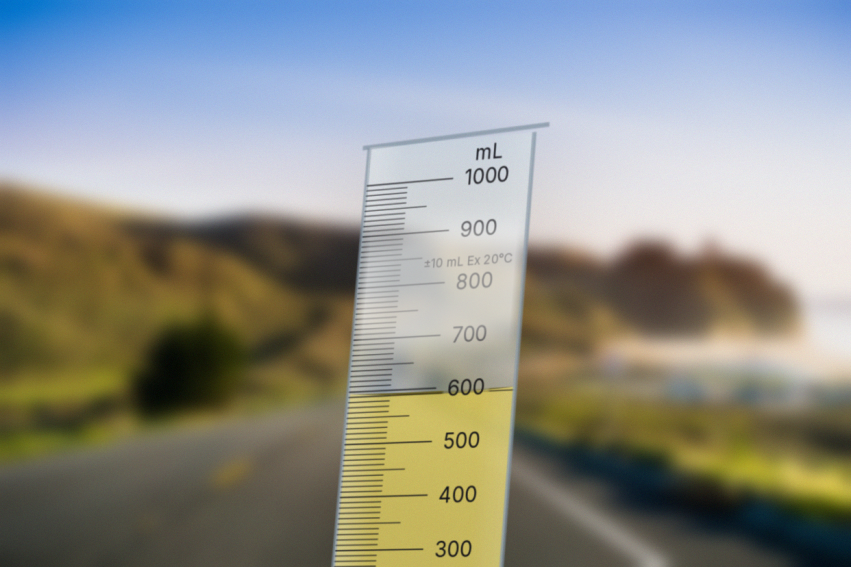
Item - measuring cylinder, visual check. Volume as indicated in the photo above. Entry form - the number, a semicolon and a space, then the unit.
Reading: 590; mL
